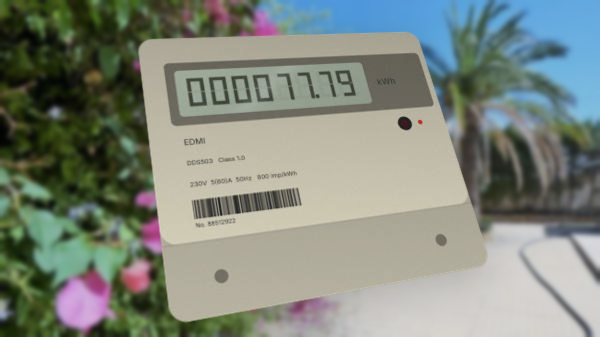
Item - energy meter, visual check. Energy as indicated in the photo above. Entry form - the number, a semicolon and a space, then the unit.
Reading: 77.79; kWh
